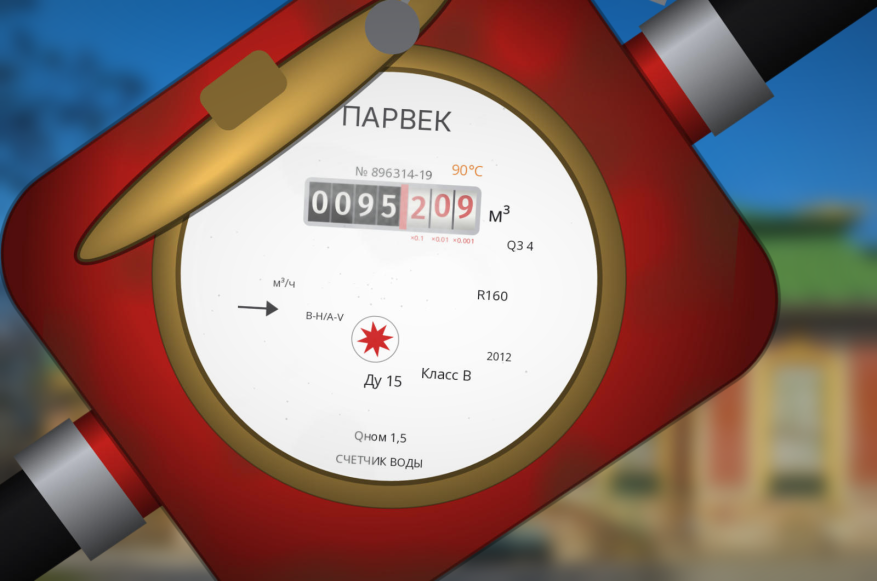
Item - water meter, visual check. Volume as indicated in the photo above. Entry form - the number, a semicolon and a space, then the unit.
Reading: 95.209; m³
